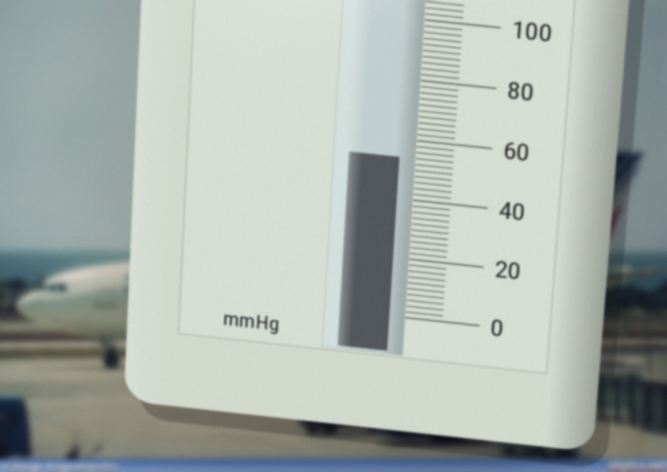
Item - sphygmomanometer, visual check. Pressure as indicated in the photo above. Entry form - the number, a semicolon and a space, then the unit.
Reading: 54; mmHg
